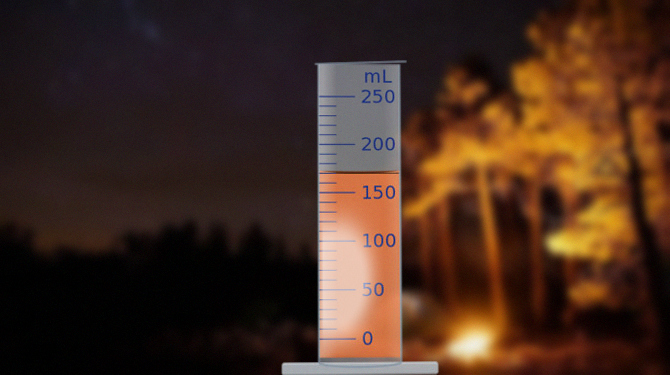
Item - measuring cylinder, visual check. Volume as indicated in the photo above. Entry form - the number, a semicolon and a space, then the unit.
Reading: 170; mL
